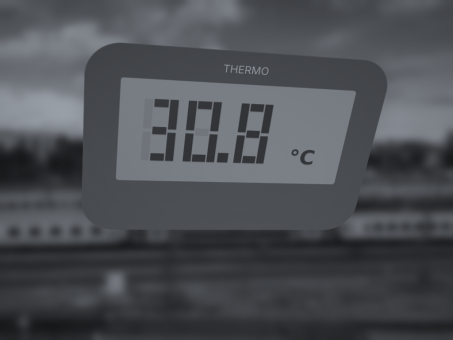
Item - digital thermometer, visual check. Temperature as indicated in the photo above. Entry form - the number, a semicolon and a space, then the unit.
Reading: 30.8; °C
